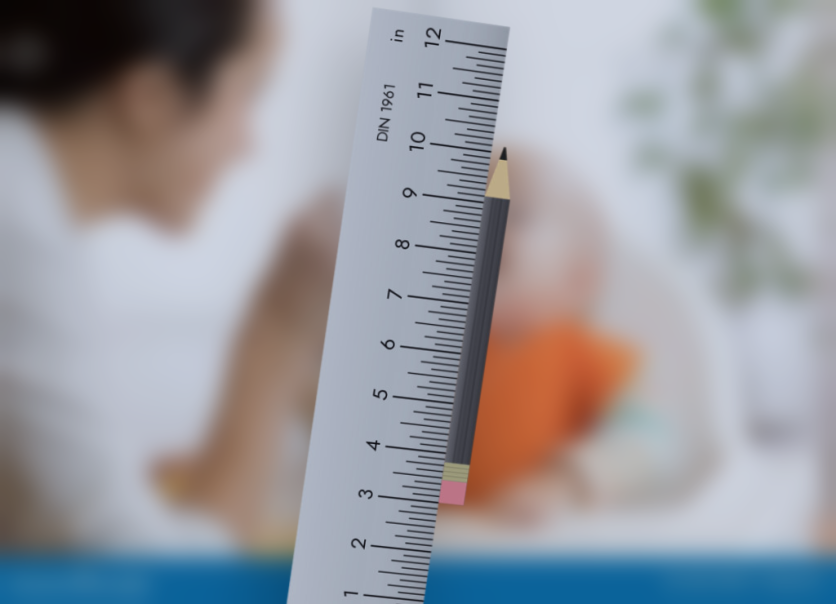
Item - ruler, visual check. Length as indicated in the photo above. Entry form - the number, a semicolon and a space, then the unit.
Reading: 7.125; in
